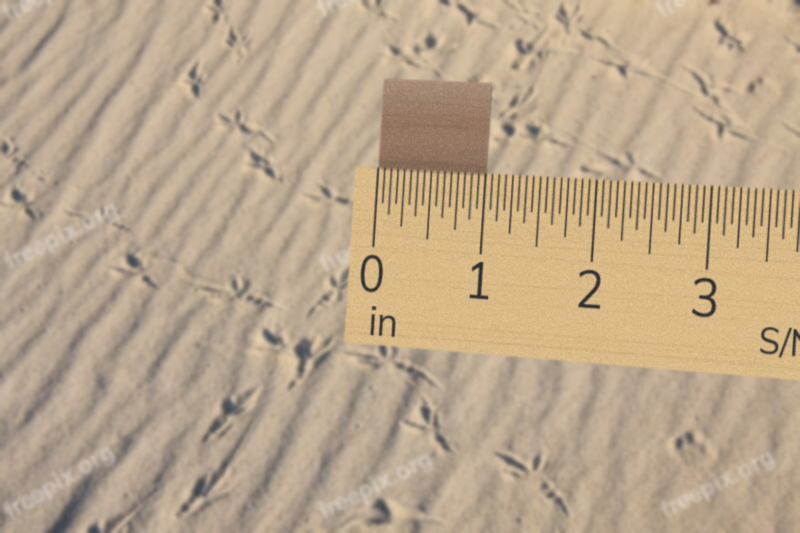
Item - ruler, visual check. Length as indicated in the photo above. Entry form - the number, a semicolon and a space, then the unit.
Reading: 1; in
